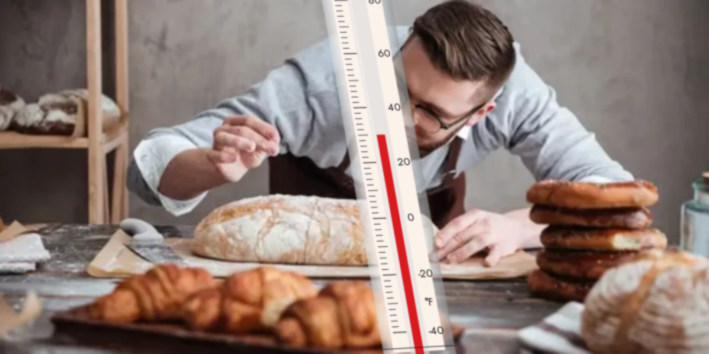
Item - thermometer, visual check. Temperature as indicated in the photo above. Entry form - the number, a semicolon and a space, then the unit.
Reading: 30; °F
